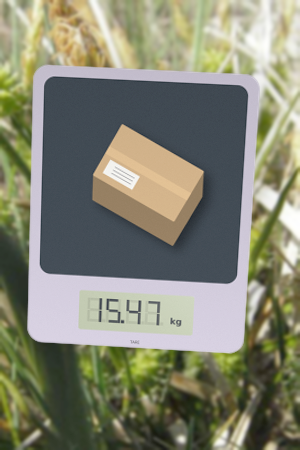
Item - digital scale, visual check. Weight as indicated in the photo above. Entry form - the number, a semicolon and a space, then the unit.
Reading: 15.47; kg
